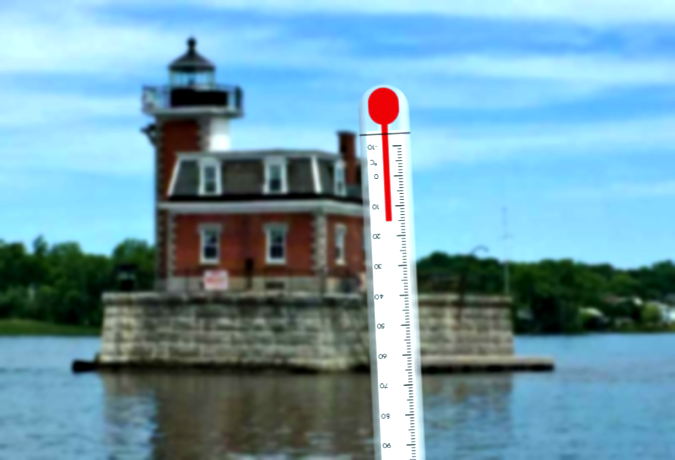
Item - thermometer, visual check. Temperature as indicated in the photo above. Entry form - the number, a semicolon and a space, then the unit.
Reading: 15; °C
